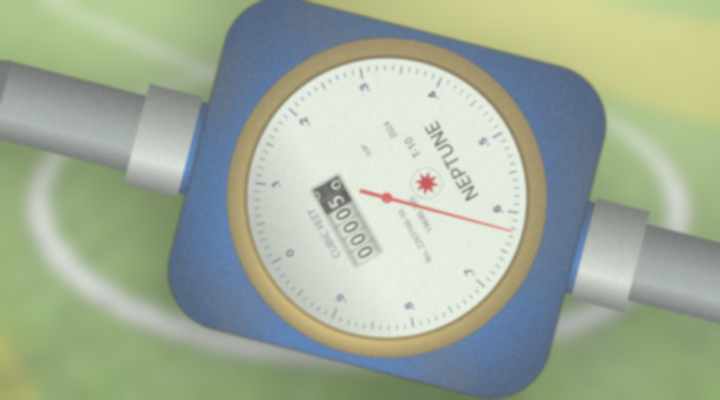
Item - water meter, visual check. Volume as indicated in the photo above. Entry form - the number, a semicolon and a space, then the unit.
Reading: 58.62; ft³
